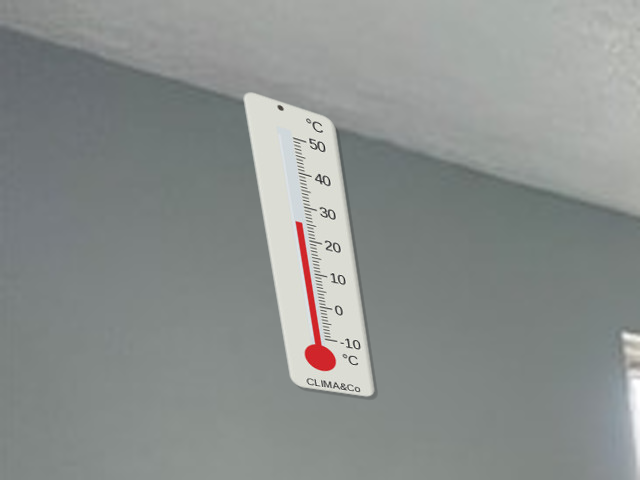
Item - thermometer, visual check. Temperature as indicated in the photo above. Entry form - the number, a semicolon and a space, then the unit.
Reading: 25; °C
